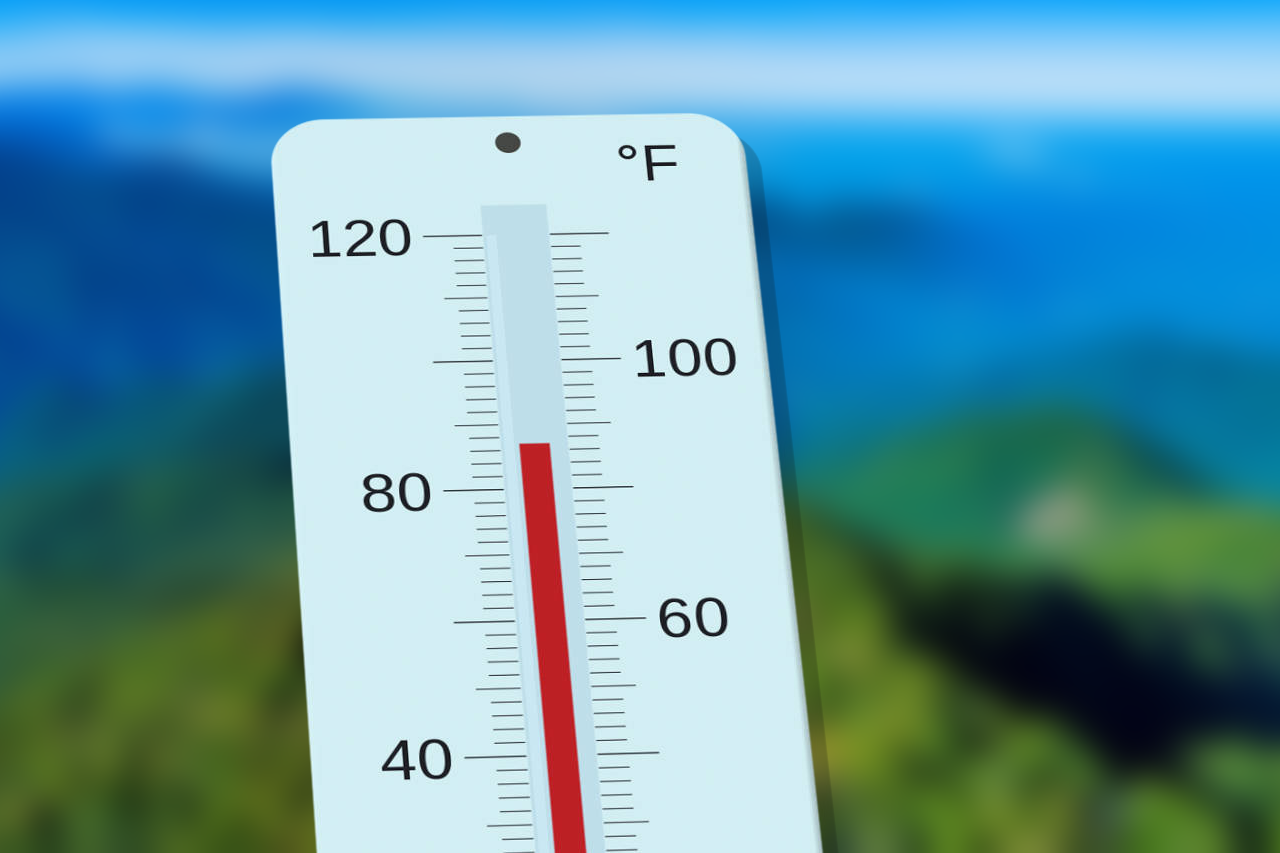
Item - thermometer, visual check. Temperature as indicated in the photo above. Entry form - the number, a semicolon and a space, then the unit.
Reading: 87; °F
